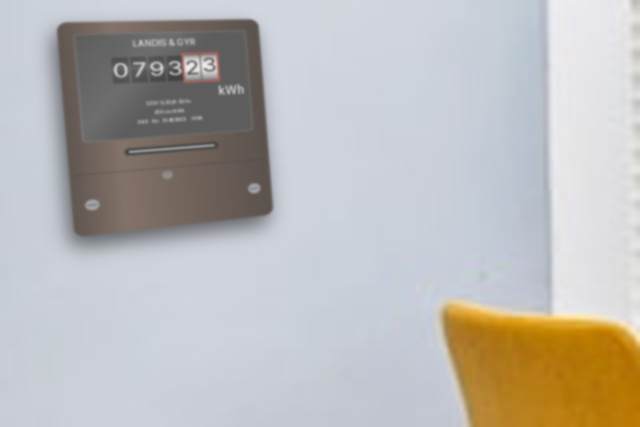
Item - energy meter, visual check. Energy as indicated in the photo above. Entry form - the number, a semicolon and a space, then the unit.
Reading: 793.23; kWh
